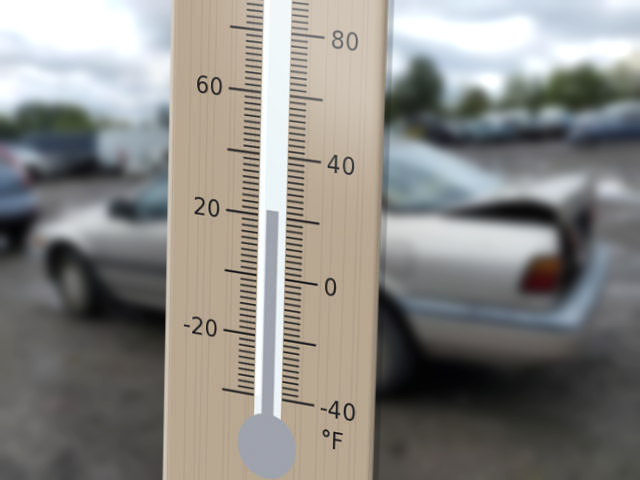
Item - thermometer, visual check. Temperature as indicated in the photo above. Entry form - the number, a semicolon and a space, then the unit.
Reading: 22; °F
